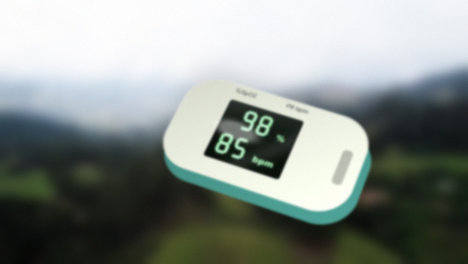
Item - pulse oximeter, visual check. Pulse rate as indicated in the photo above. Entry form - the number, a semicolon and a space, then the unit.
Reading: 85; bpm
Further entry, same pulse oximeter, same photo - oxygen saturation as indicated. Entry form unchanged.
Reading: 98; %
